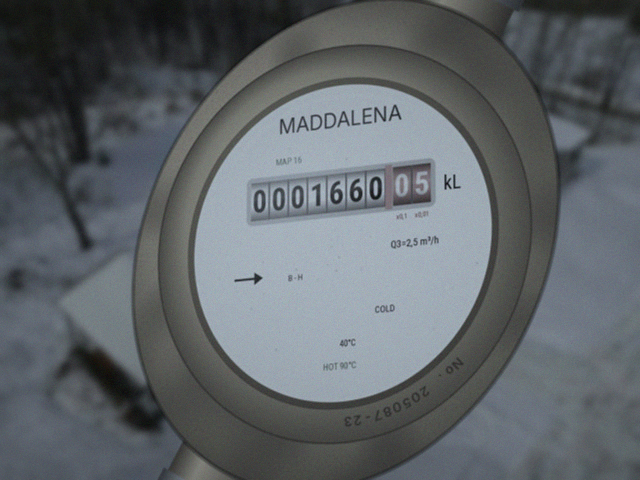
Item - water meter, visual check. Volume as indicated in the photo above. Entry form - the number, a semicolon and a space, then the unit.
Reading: 1660.05; kL
